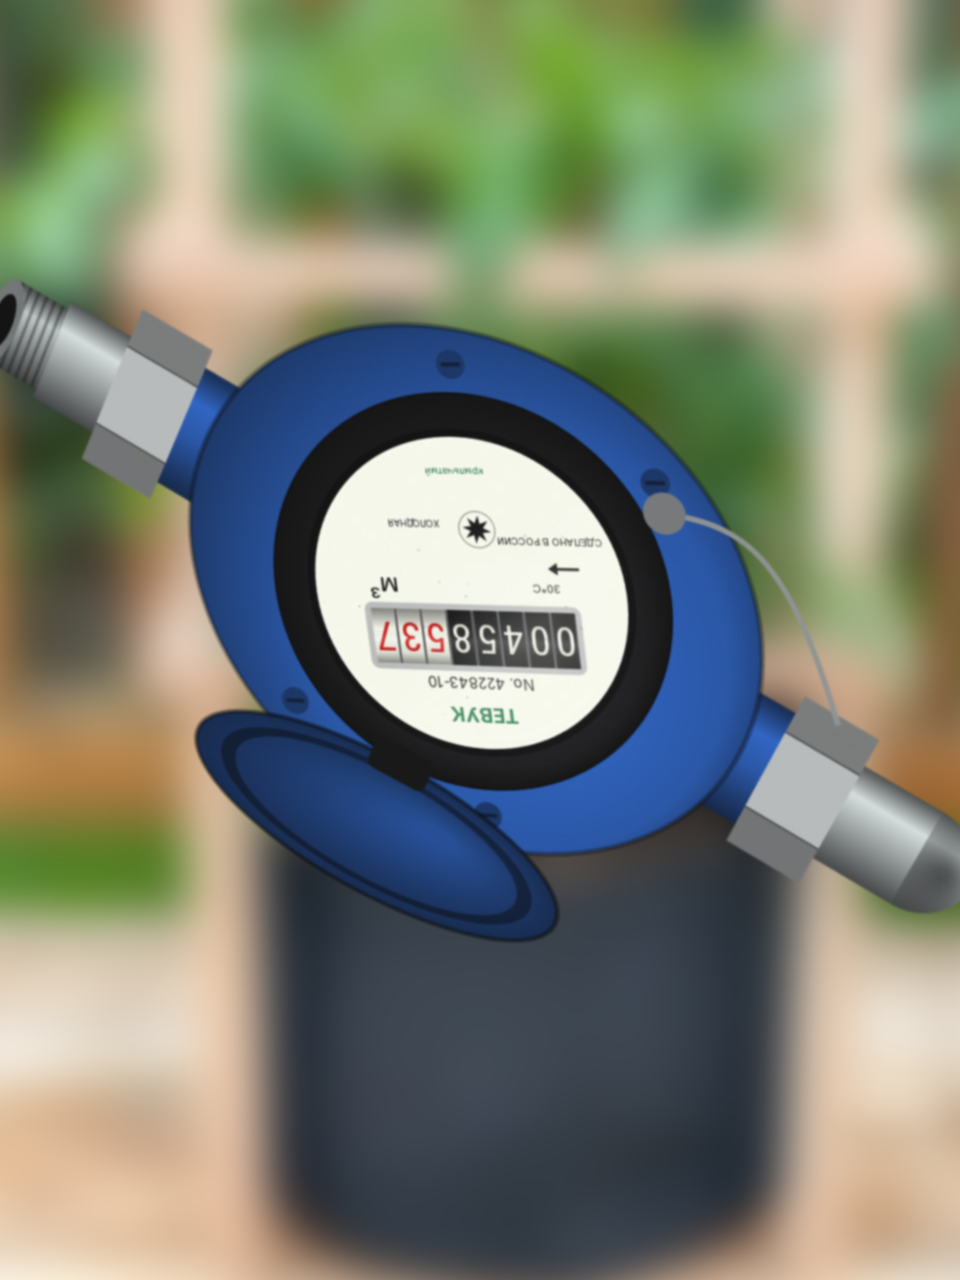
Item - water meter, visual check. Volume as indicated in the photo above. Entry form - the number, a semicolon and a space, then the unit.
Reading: 458.537; m³
